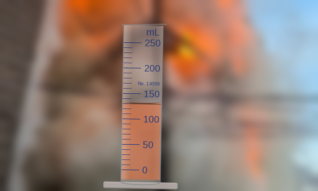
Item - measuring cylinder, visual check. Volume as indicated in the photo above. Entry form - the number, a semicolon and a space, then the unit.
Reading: 130; mL
